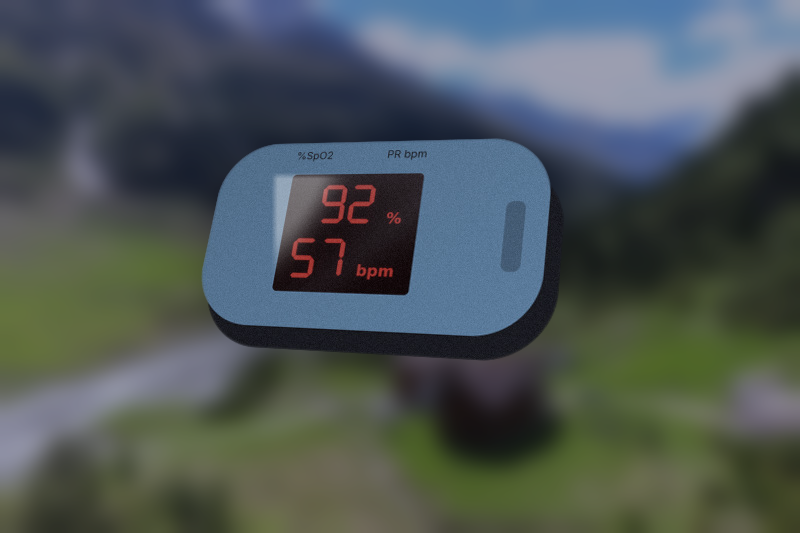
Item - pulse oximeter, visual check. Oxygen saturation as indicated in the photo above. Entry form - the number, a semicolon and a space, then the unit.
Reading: 92; %
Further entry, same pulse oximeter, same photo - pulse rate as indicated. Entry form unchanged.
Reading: 57; bpm
